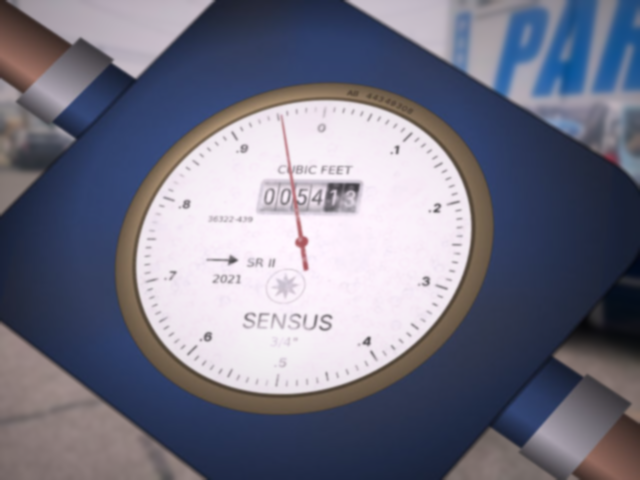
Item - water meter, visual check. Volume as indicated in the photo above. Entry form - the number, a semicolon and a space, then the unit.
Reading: 5412.95; ft³
